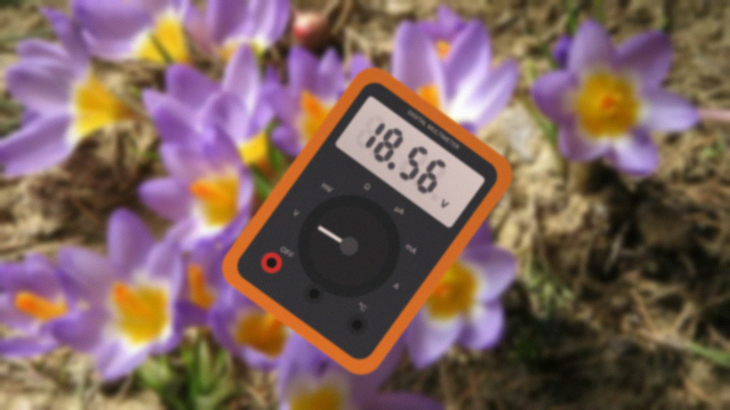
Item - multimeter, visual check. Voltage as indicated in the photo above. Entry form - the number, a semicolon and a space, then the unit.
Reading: 18.56; V
